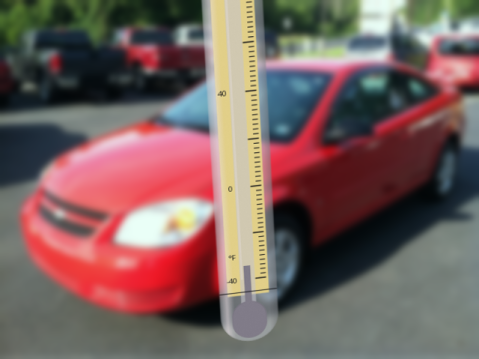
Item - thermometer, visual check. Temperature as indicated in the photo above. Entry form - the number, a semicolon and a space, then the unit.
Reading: -34; °F
